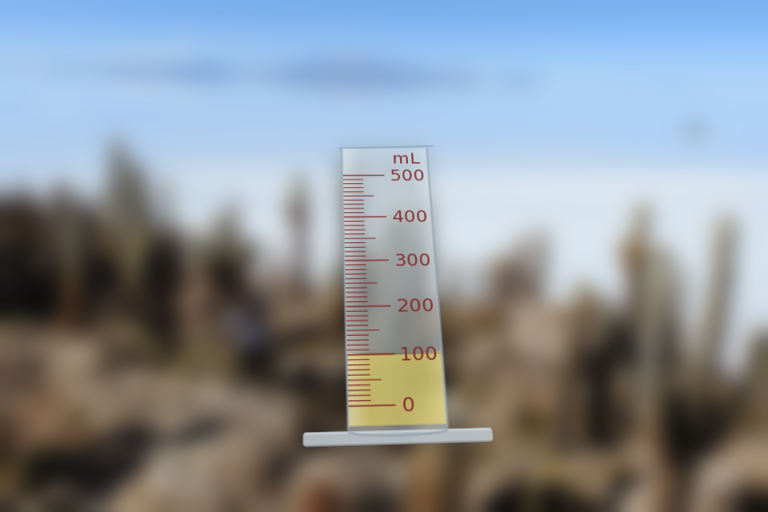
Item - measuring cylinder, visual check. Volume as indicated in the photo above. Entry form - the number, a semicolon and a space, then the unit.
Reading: 100; mL
